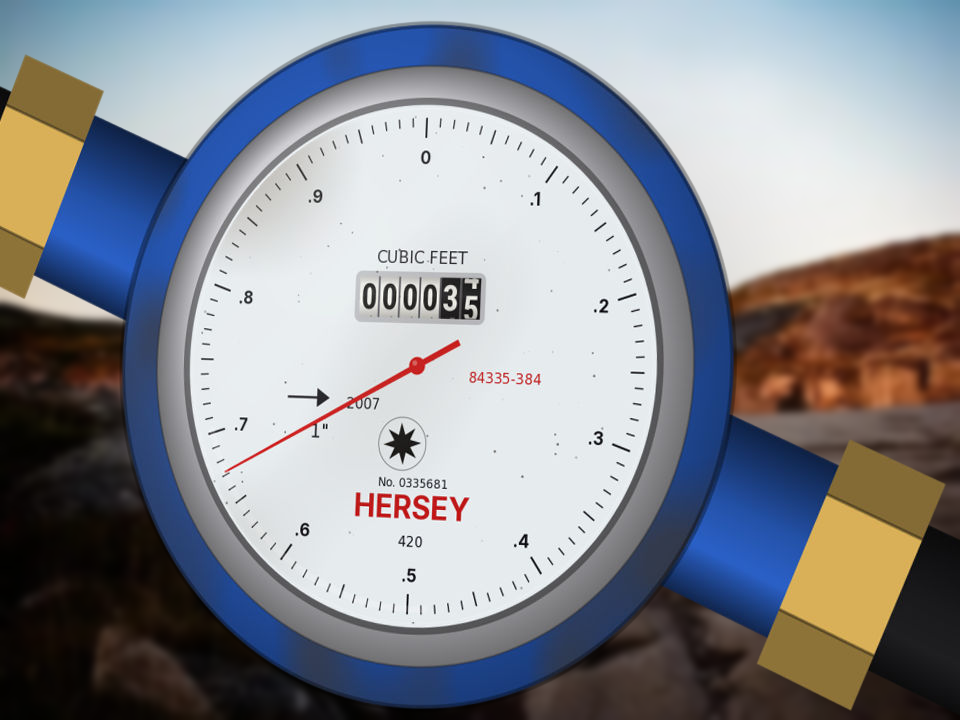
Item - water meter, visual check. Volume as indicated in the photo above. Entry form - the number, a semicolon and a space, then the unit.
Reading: 34.67; ft³
